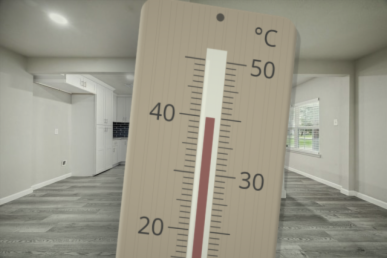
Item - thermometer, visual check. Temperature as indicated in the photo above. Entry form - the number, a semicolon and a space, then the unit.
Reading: 40; °C
